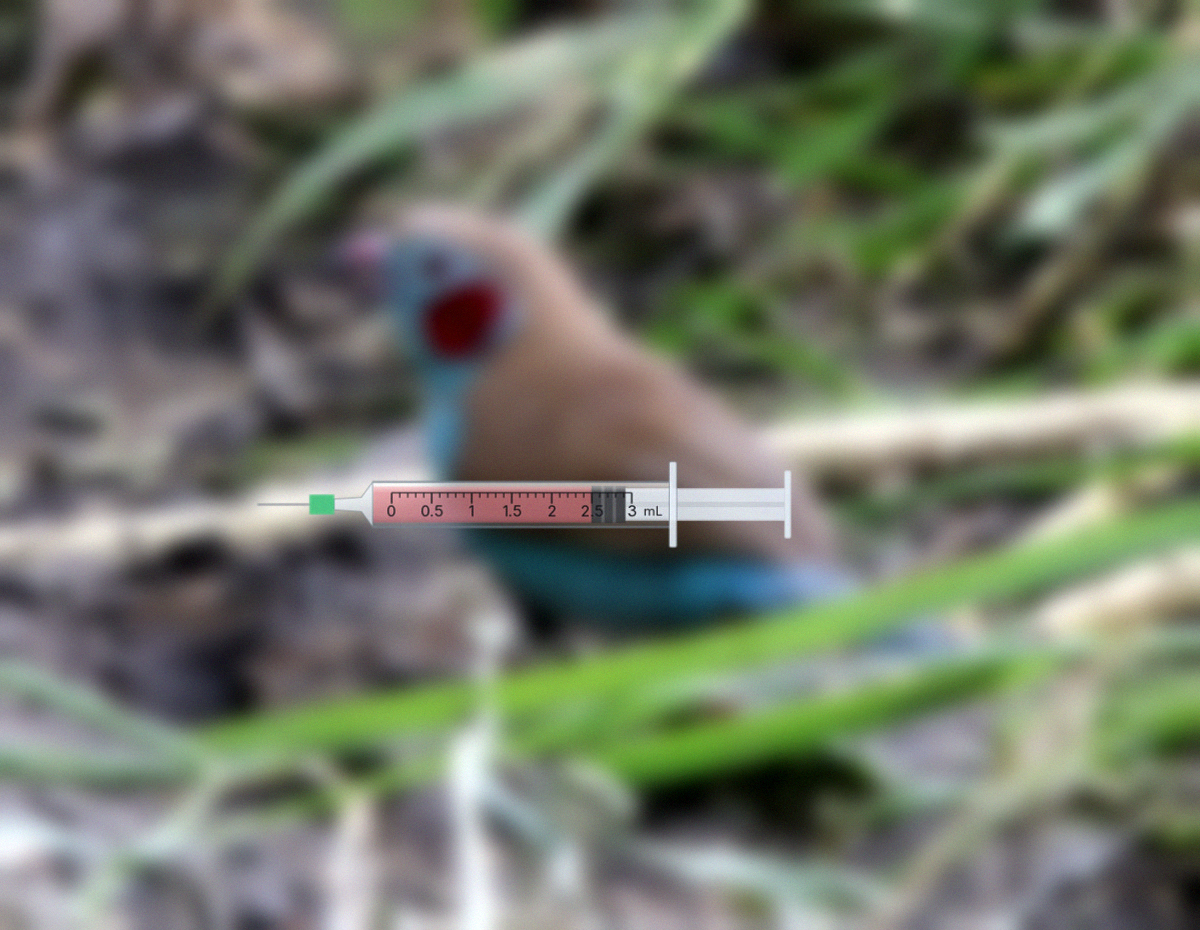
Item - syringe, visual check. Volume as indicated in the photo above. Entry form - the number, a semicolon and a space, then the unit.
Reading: 2.5; mL
